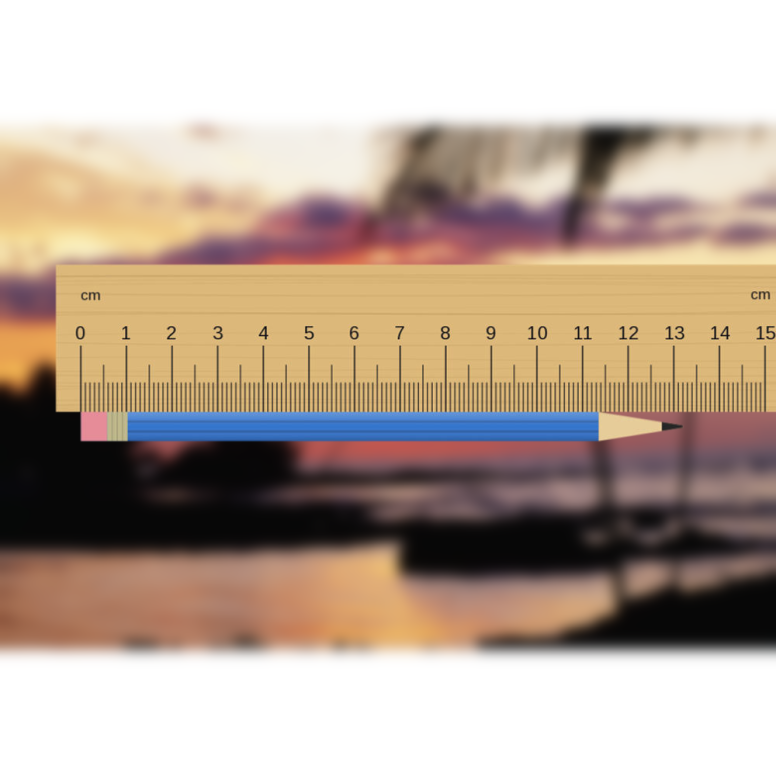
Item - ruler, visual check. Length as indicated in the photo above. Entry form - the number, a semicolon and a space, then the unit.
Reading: 13.2; cm
